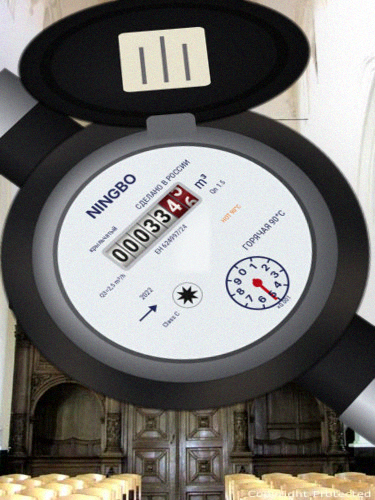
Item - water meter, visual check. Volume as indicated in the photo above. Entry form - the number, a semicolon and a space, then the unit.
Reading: 33.455; m³
